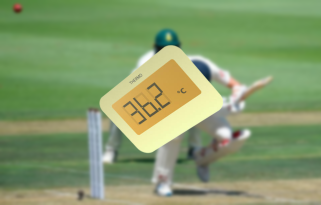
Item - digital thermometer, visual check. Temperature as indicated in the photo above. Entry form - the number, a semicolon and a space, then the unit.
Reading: 36.2; °C
